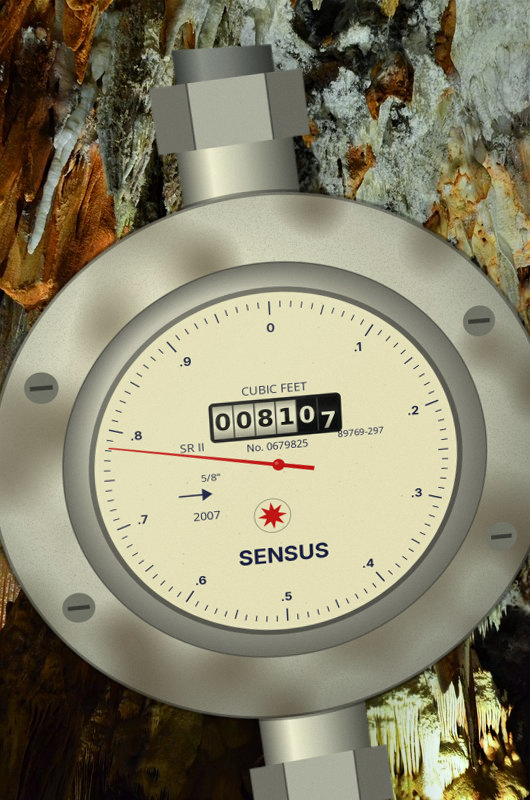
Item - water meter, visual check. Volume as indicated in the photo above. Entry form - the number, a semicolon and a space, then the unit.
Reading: 8106.78; ft³
